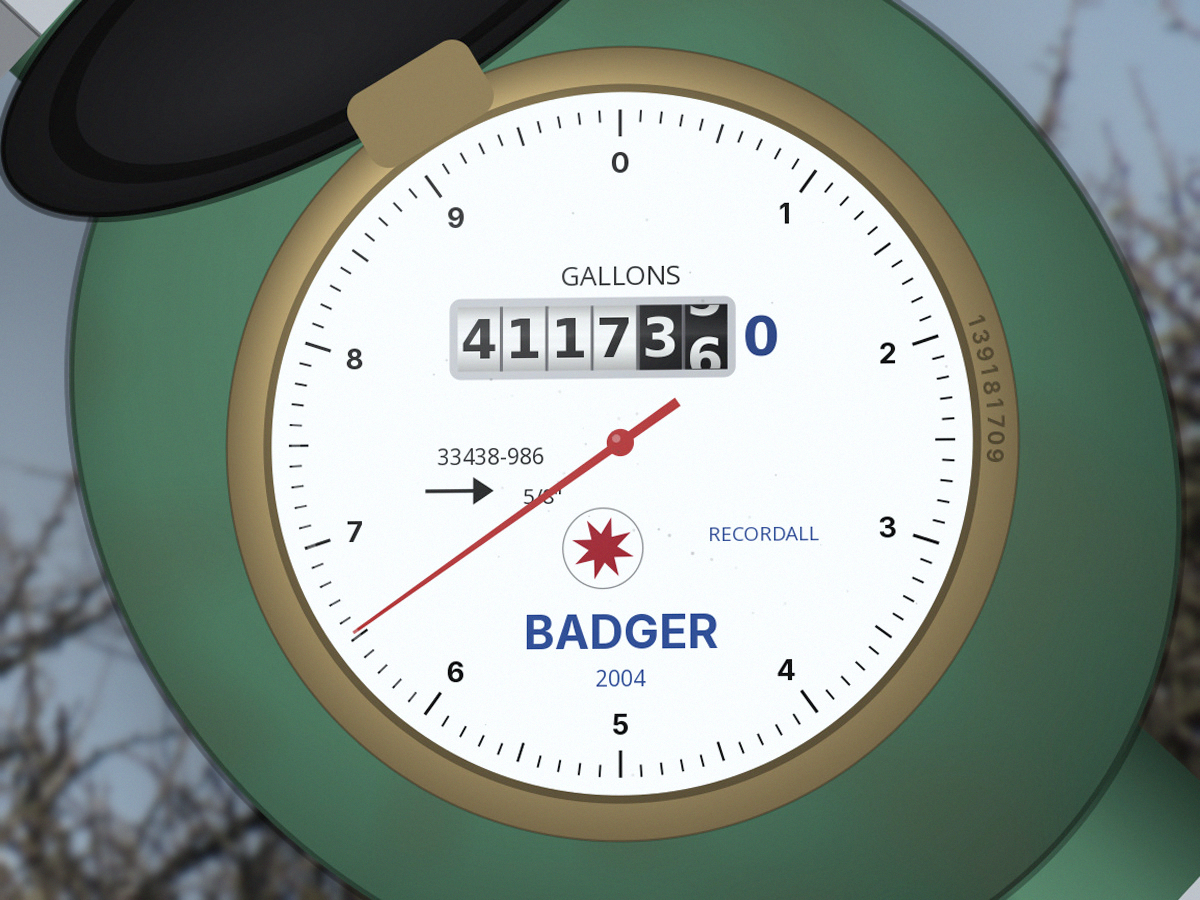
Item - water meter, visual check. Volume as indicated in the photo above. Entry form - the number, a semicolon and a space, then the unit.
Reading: 4117356.5; gal
